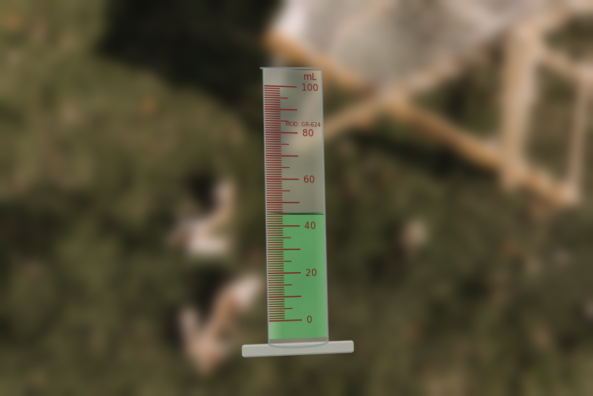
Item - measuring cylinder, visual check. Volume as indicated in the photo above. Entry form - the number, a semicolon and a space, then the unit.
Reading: 45; mL
